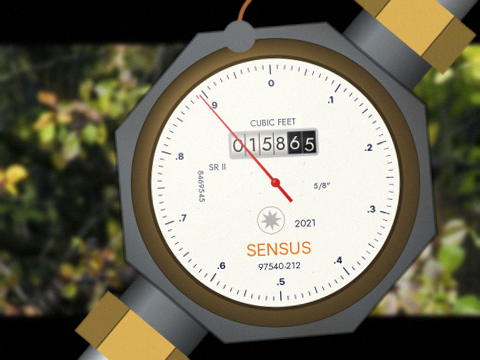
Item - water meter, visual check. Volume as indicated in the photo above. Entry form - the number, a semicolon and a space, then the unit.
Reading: 15864.89; ft³
